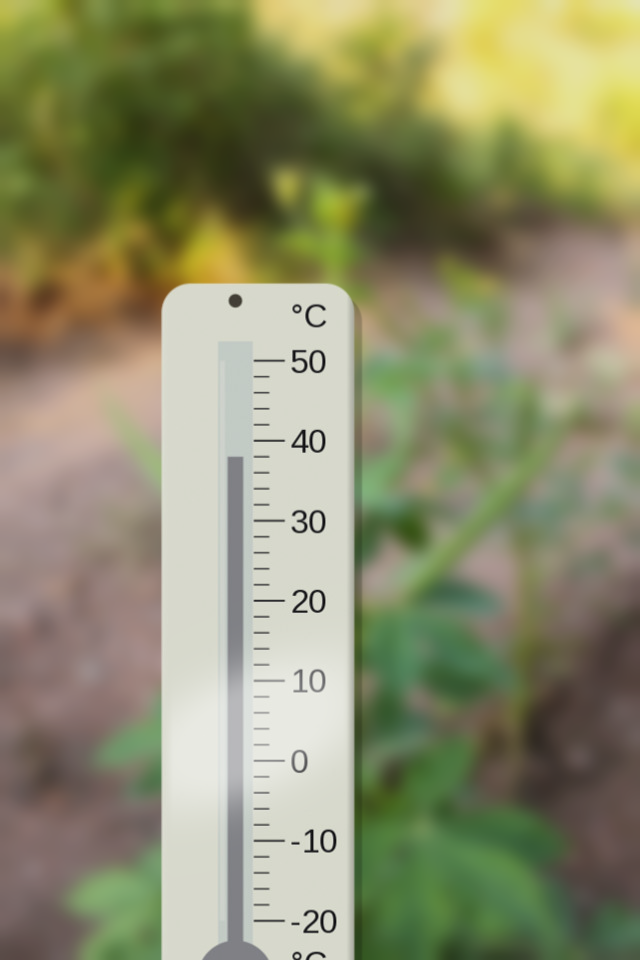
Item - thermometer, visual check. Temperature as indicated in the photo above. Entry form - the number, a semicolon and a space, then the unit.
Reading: 38; °C
